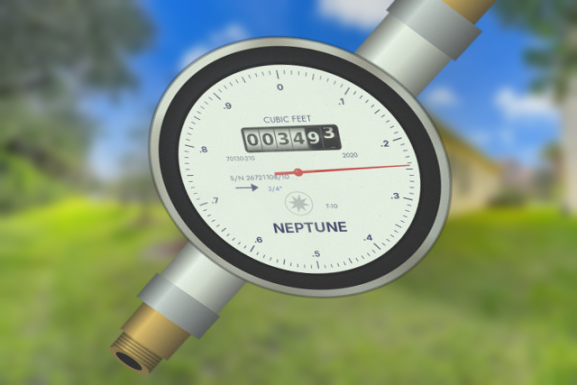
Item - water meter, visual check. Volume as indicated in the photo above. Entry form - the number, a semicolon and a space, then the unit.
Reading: 3493.24; ft³
